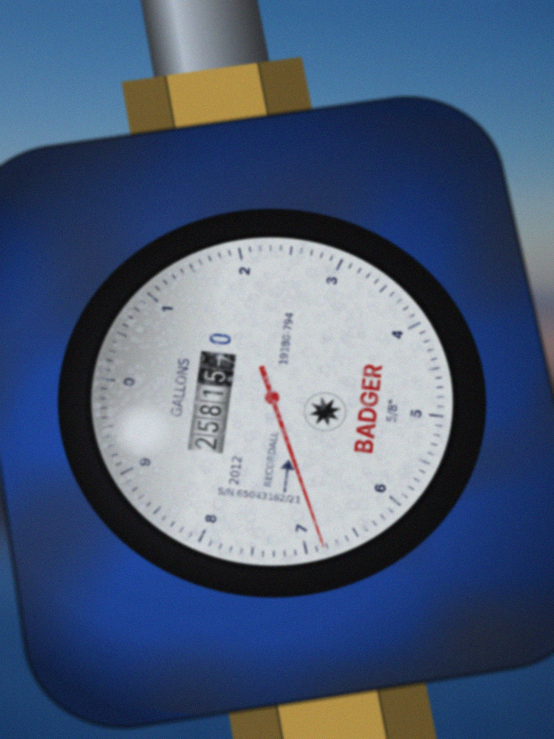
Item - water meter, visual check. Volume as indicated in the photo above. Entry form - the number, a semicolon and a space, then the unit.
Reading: 2581566.8; gal
